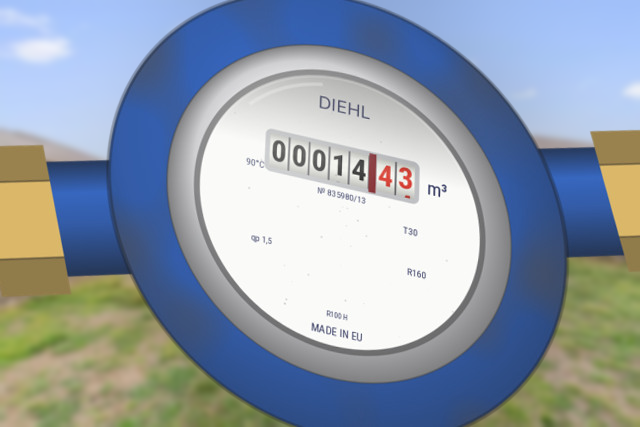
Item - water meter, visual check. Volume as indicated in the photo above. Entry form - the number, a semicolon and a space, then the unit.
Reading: 14.43; m³
